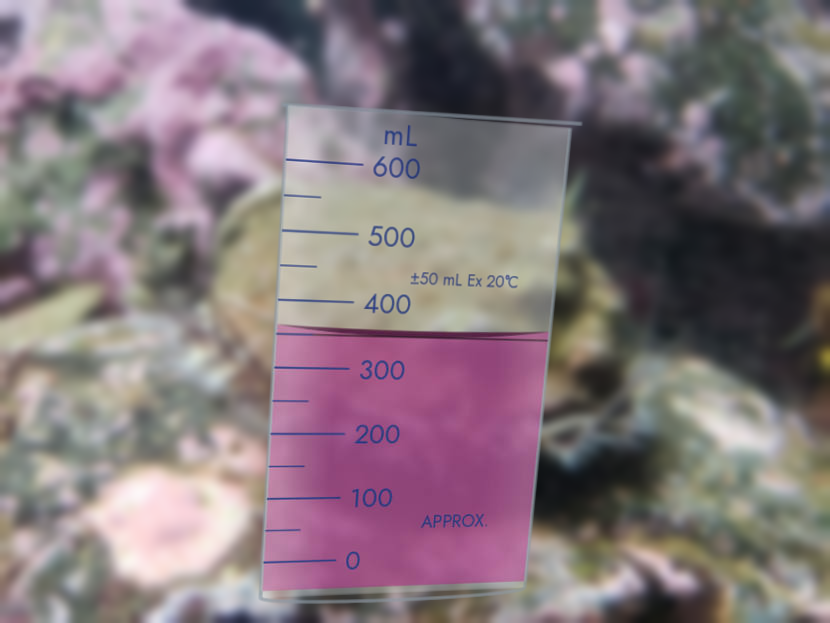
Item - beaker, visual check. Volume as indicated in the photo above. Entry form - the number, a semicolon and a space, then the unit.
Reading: 350; mL
